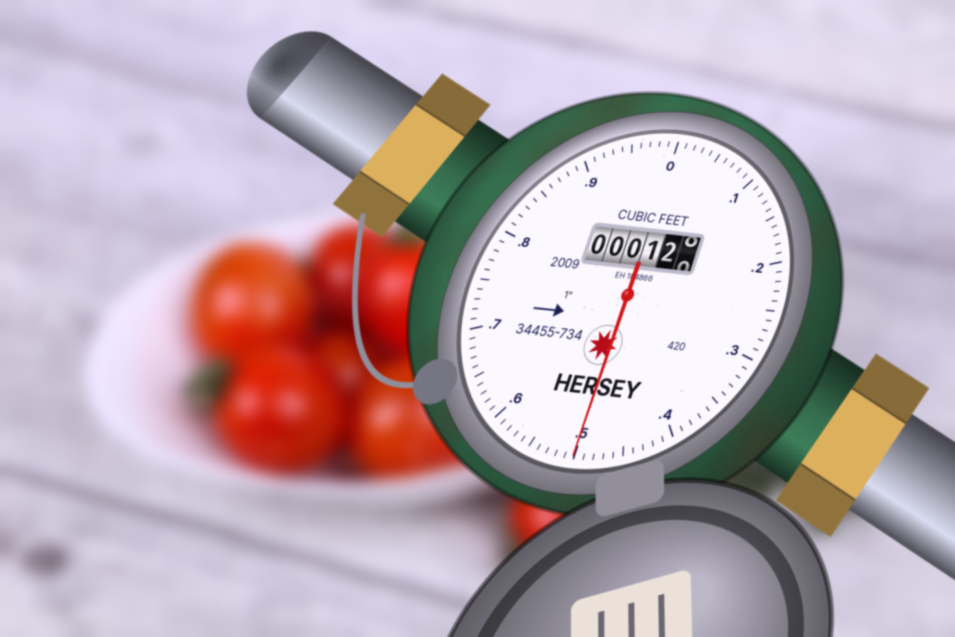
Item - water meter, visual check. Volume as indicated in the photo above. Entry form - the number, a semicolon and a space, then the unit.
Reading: 128.50; ft³
